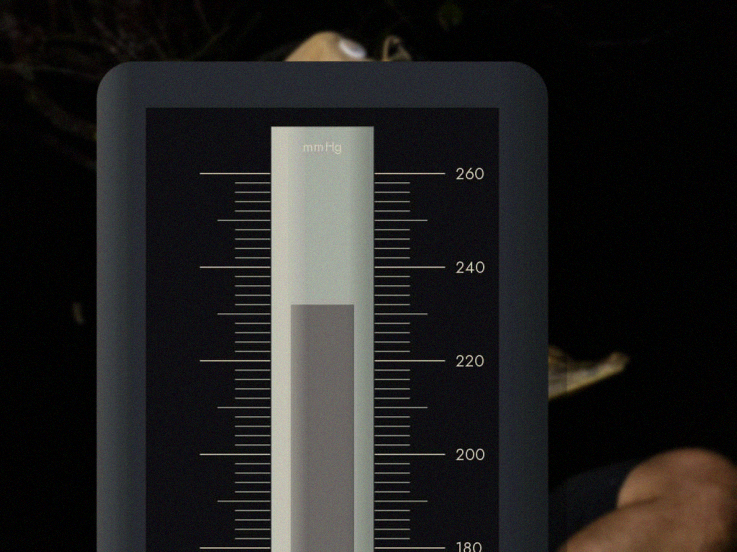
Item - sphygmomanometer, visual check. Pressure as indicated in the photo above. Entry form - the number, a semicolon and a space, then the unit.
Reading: 232; mmHg
